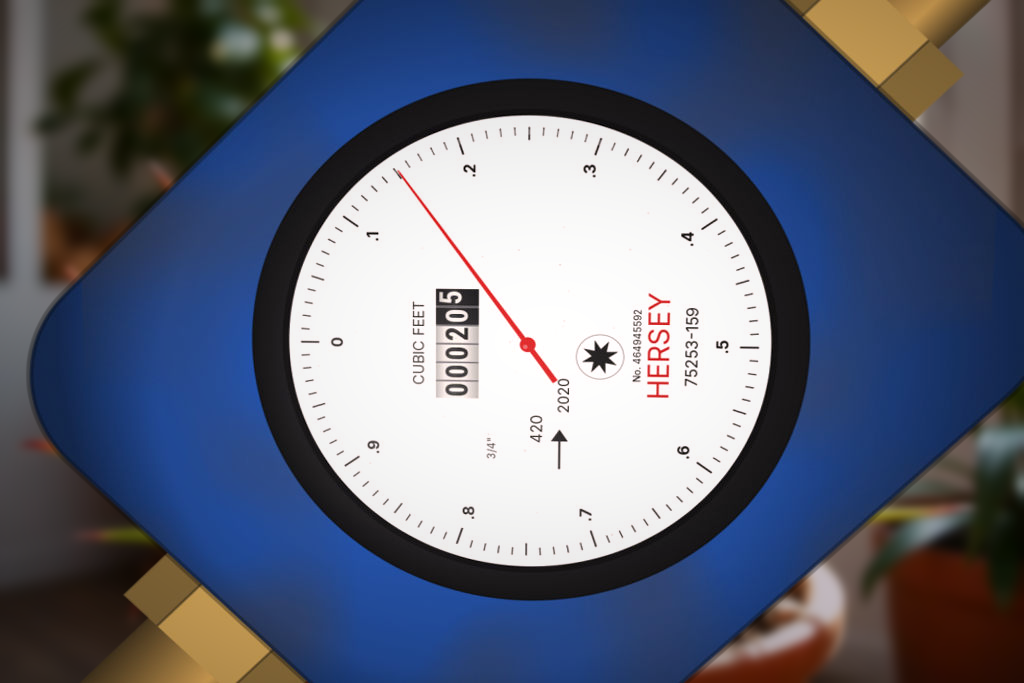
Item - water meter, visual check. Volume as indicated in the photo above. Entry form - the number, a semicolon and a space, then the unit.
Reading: 205.15; ft³
